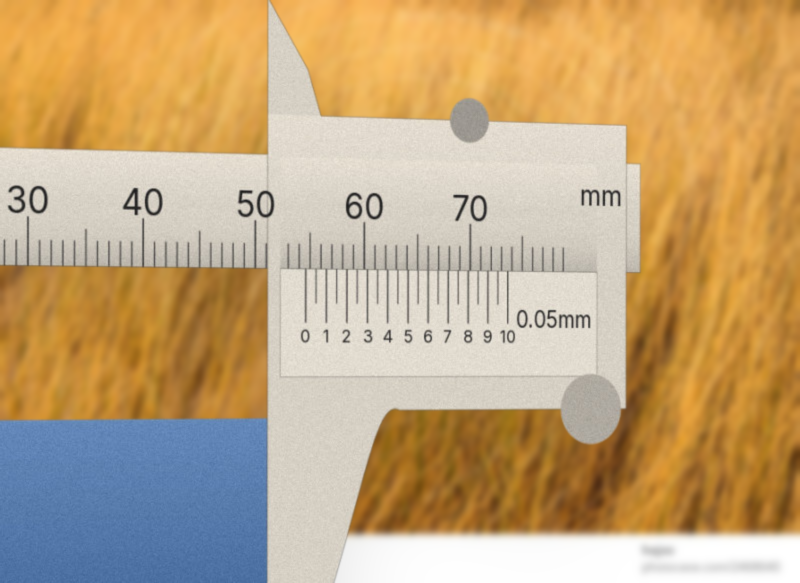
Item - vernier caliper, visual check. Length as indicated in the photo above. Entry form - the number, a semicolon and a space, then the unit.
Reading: 54.6; mm
